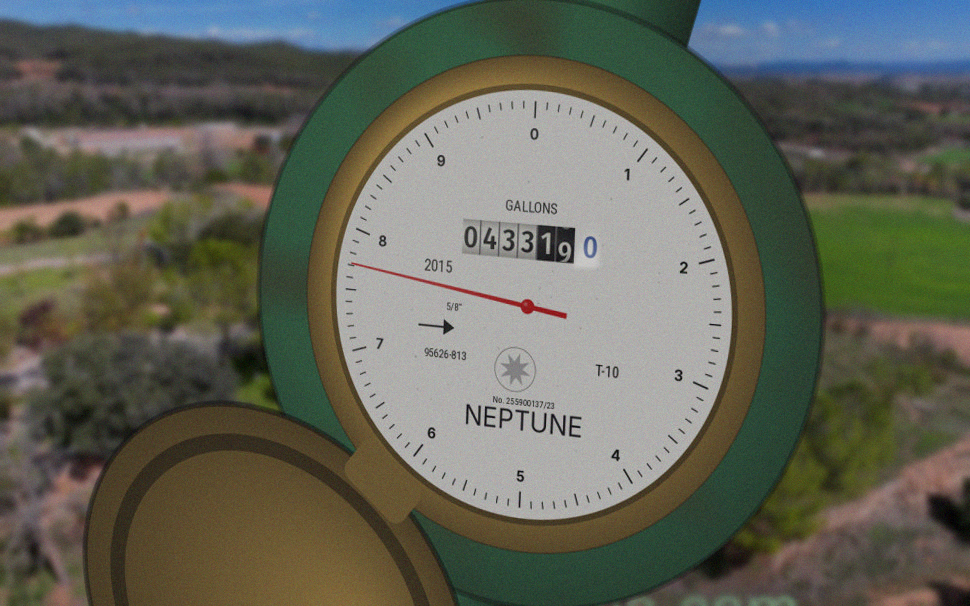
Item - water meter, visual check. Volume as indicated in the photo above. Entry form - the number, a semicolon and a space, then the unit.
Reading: 433187.7; gal
